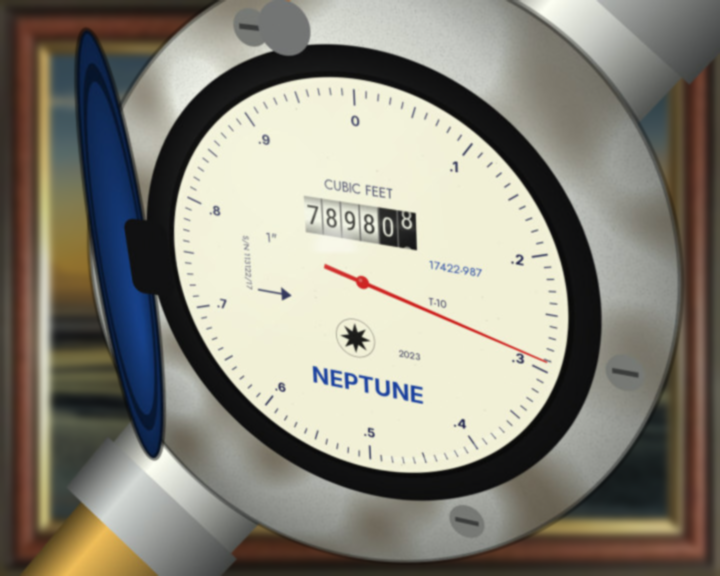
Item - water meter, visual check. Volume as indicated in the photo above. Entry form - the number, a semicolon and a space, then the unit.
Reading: 789808.29; ft³
